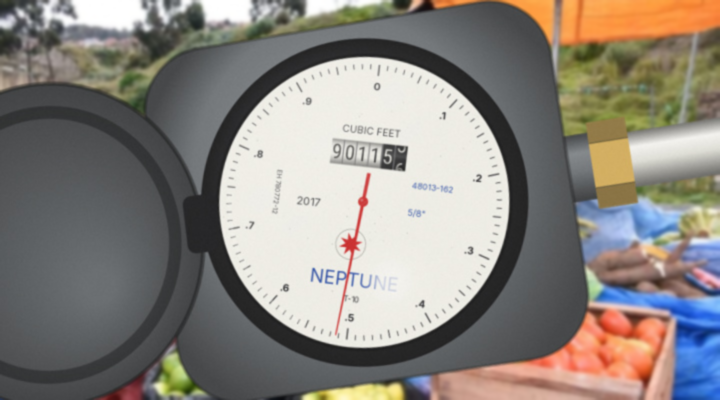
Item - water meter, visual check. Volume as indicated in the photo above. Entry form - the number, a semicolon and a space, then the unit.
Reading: 901155.51; ft³
